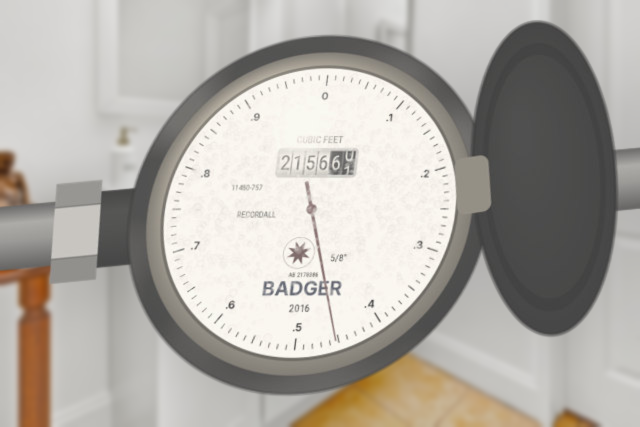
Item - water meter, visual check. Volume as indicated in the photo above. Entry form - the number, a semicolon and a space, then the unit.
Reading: 215660.45; ft³
